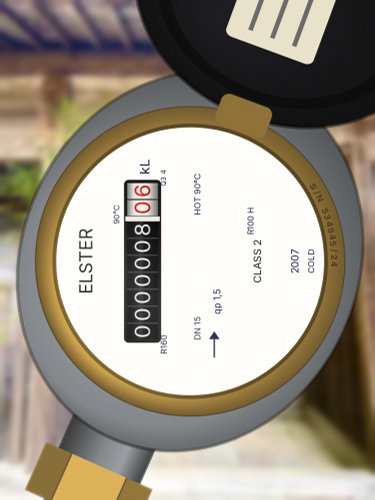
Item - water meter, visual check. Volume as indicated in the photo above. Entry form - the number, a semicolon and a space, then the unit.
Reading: 8.06; kL
